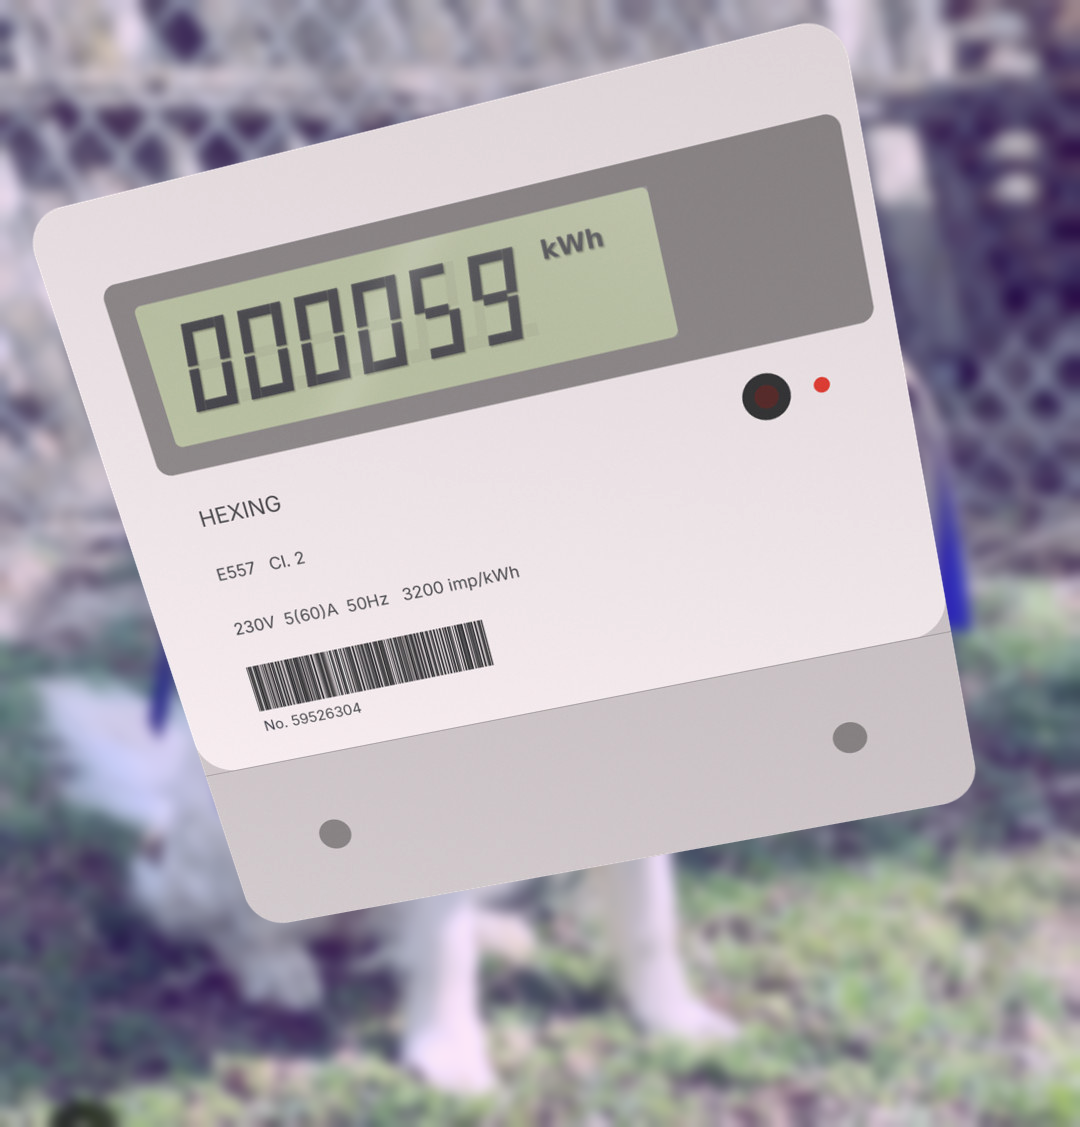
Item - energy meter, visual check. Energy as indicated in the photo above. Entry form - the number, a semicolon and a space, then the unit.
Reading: 59; kWh
